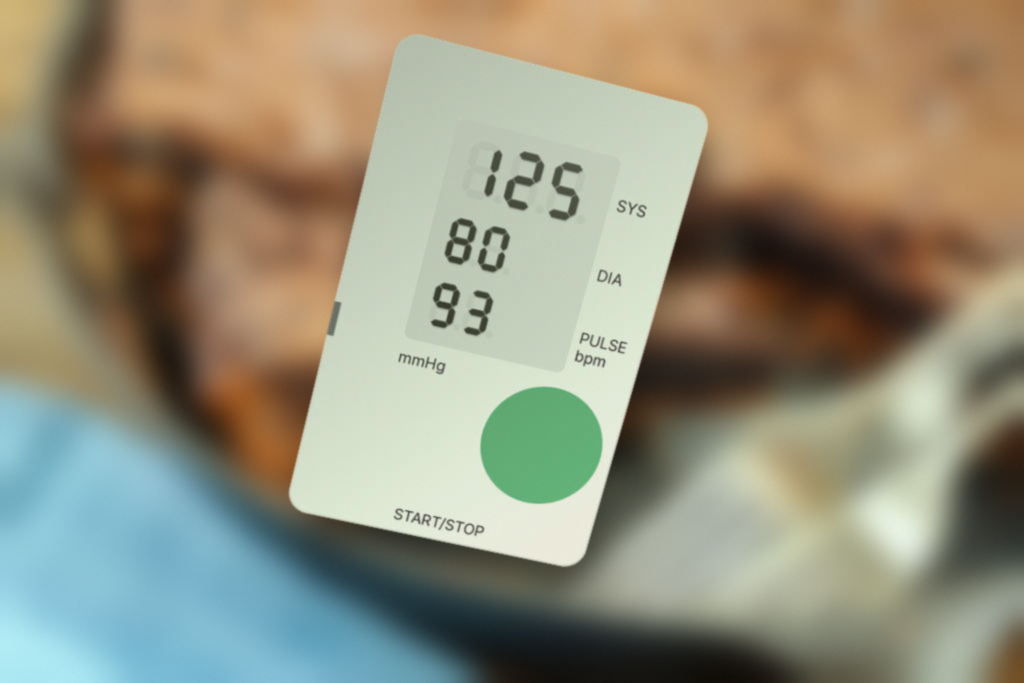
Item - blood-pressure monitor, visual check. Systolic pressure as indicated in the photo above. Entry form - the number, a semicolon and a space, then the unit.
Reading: 125; mmHg
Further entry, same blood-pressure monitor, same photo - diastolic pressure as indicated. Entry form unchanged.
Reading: 80; mmHg
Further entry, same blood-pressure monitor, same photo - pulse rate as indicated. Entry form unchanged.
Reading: 93; bpm
